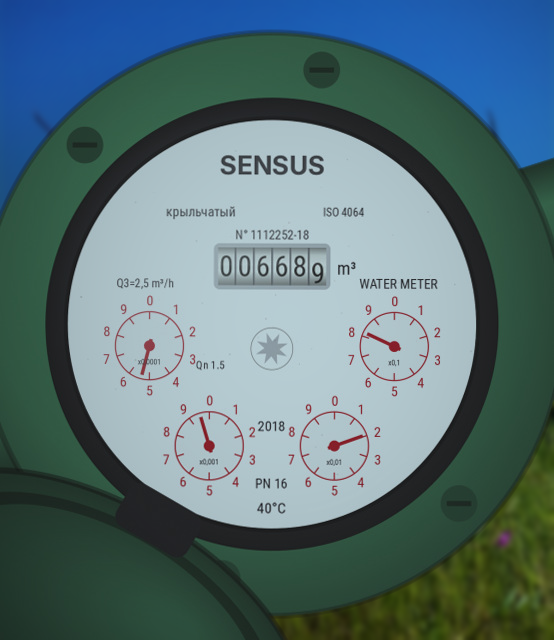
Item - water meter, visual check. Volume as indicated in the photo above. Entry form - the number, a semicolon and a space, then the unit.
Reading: 6688.8195; m³
